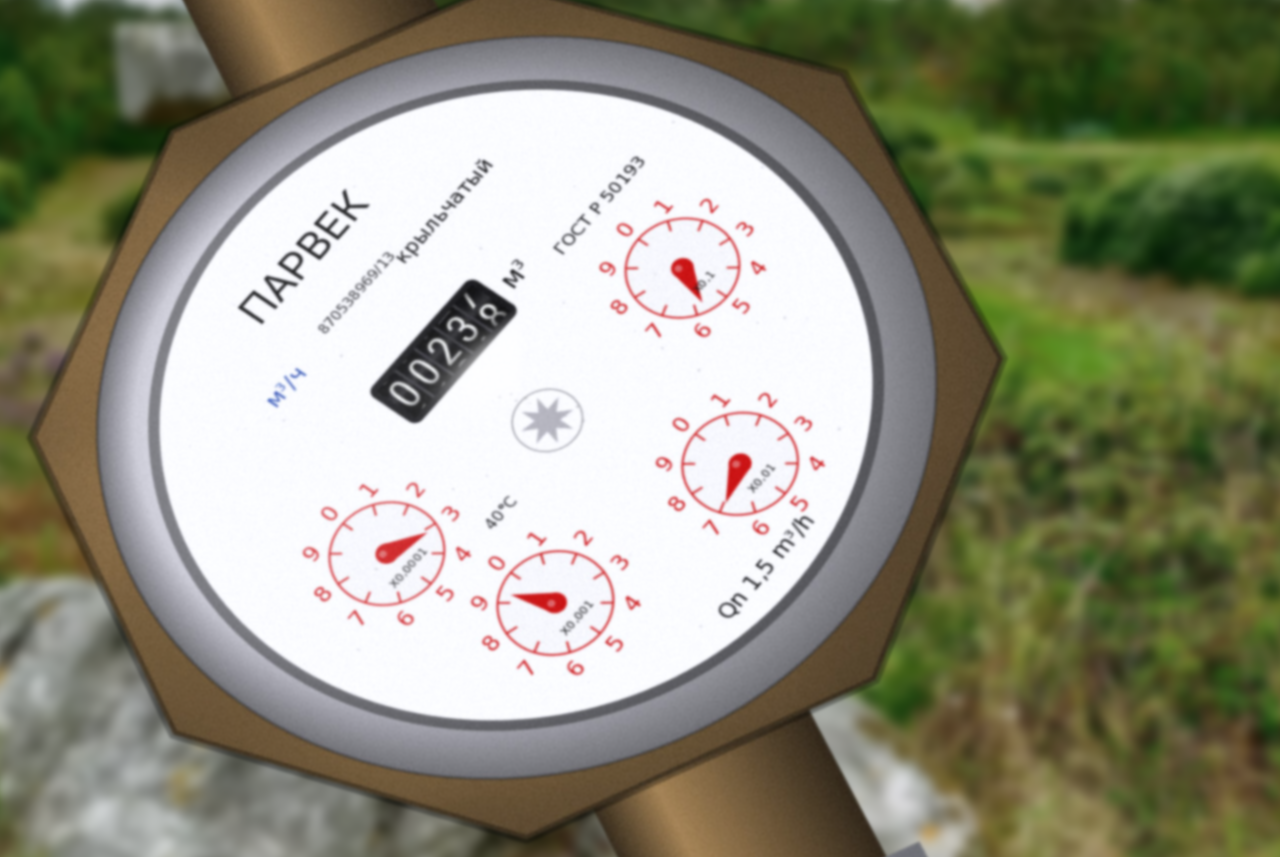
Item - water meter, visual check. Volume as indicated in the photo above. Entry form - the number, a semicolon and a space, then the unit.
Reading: 237.5693; m³
